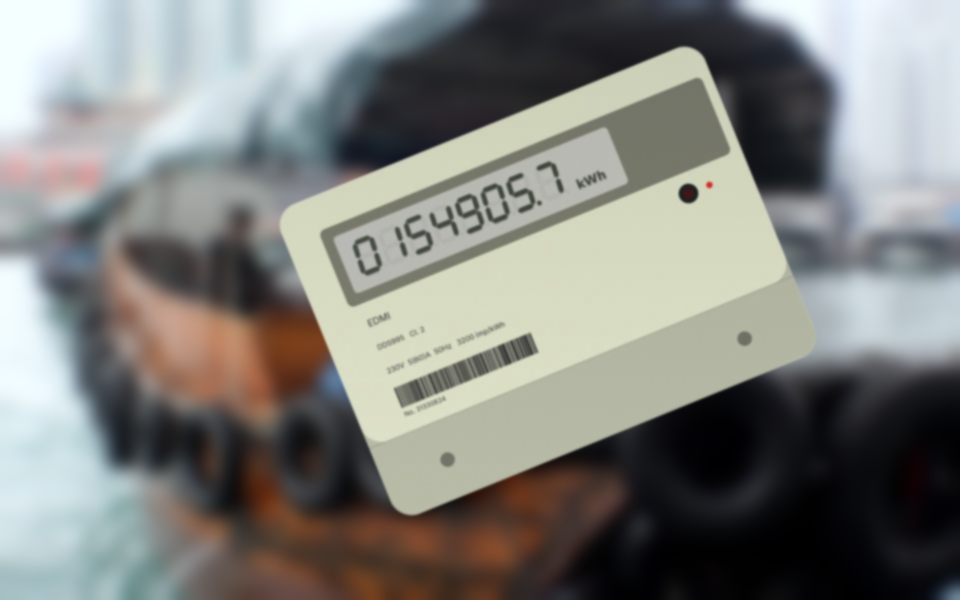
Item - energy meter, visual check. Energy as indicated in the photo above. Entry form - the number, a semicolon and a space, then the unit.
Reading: 154905.7; kWh
